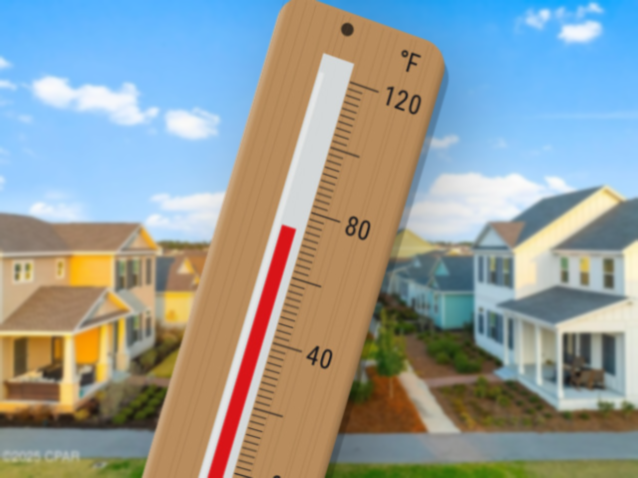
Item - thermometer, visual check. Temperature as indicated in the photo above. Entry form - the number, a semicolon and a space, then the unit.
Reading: 74; °F
